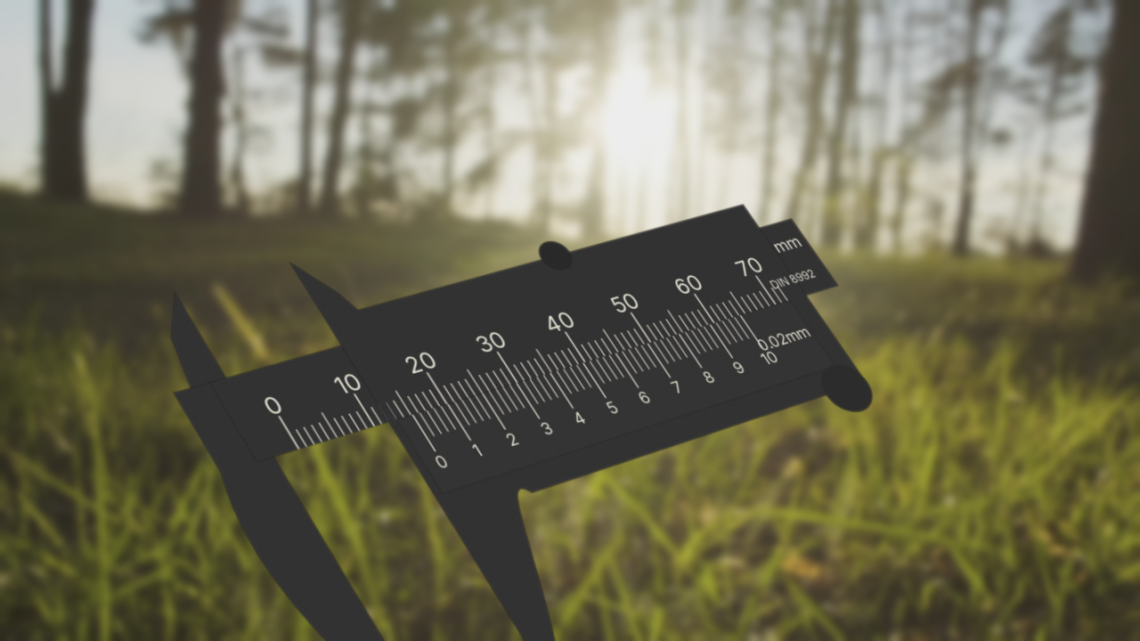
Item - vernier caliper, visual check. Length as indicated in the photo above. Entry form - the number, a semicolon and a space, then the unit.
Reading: 15.2; mm
